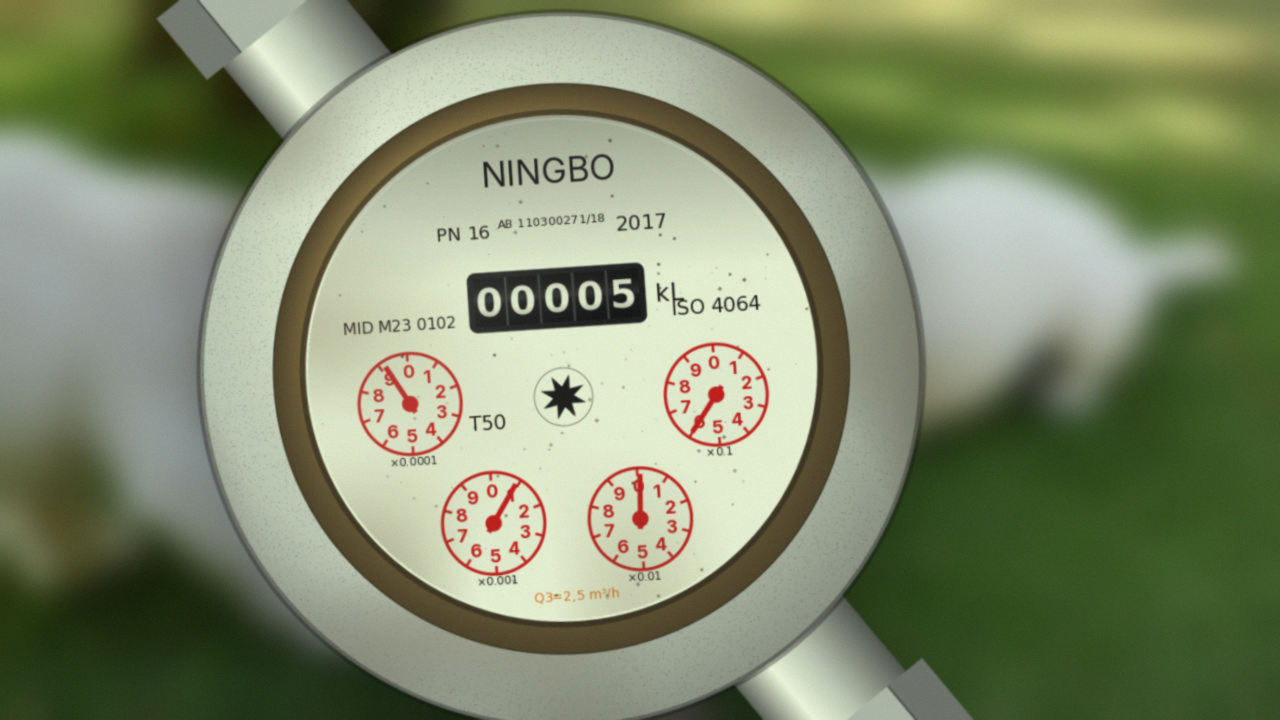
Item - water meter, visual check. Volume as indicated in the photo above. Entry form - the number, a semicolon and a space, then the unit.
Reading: 5.6009; kL
